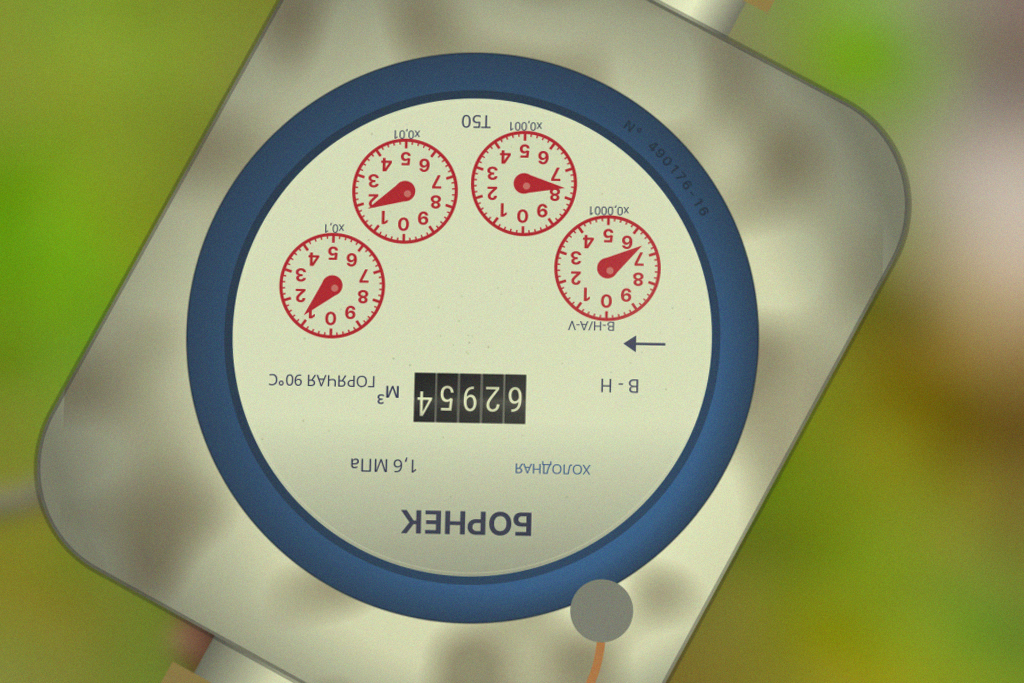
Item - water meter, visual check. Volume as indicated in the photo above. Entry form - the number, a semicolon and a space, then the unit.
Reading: 62954.1176; m³
